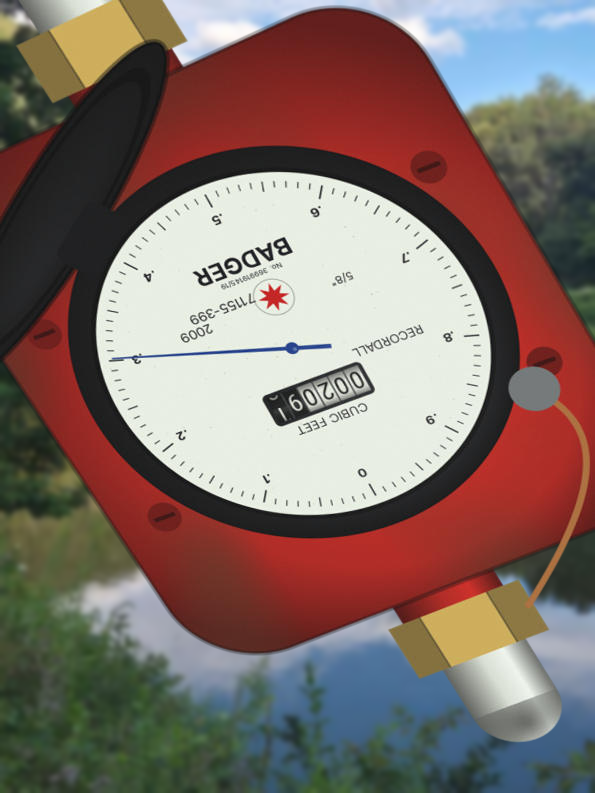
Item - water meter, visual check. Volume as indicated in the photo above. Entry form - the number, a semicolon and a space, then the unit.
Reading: 2091.30; ft³
